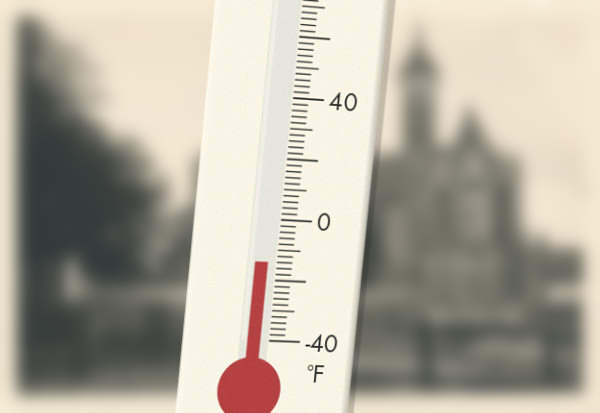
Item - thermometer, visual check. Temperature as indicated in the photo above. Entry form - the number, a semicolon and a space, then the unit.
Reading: -14; °F
